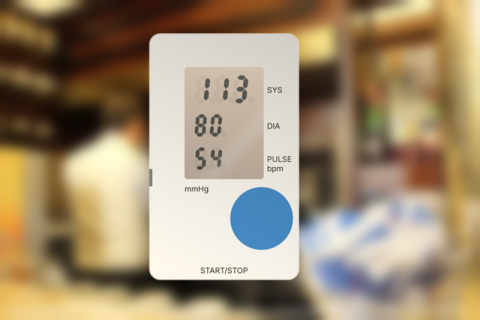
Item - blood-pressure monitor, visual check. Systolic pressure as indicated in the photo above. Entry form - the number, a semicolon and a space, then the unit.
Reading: 113; mmHg
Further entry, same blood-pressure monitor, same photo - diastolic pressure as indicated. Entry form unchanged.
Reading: 80; mmHg
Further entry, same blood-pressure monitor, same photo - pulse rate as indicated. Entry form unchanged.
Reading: 54; bpm
